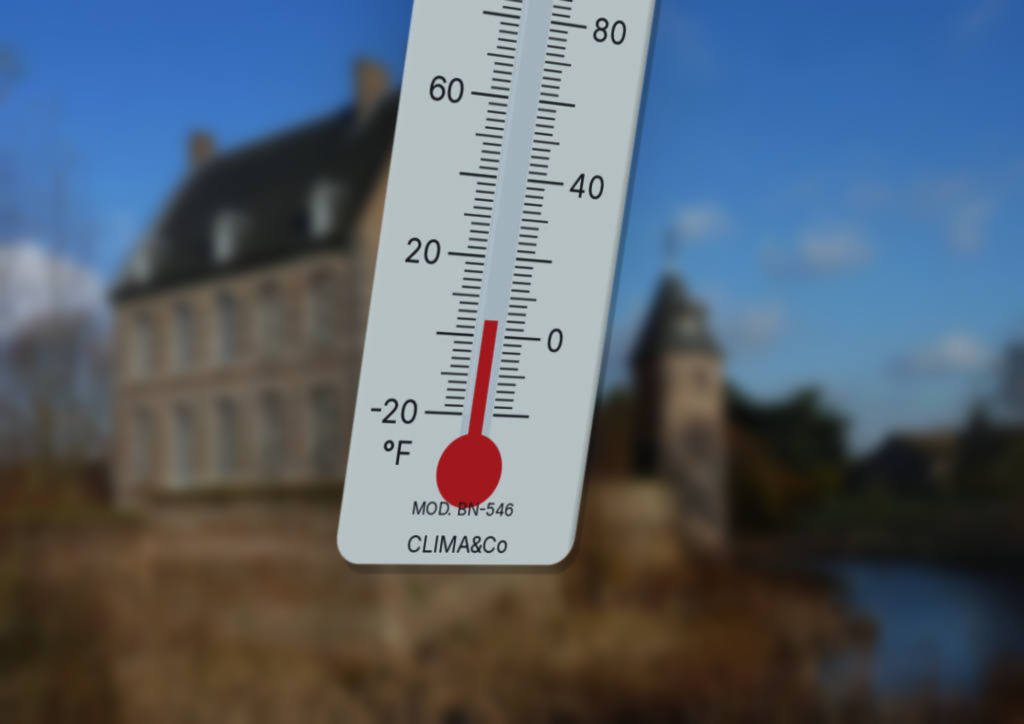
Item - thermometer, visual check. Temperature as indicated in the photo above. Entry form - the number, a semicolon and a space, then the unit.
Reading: 4; °F
